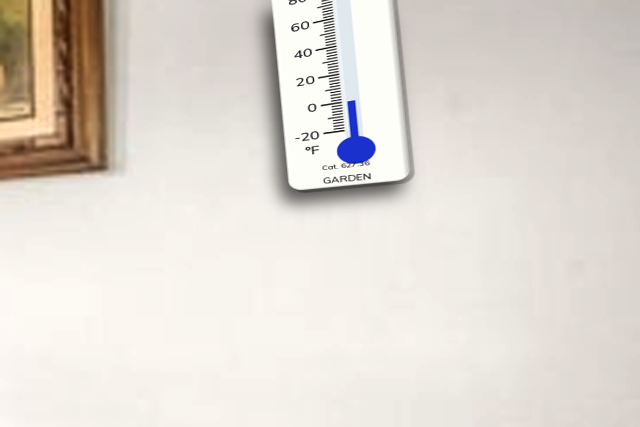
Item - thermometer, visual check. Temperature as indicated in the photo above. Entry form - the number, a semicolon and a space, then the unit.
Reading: 0; °F
